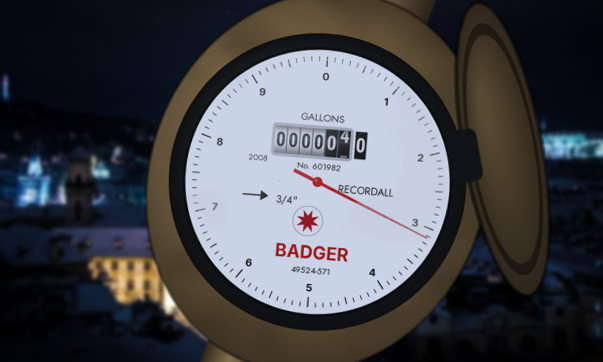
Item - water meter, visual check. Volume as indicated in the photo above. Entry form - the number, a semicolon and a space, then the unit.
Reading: 43.1; gal
